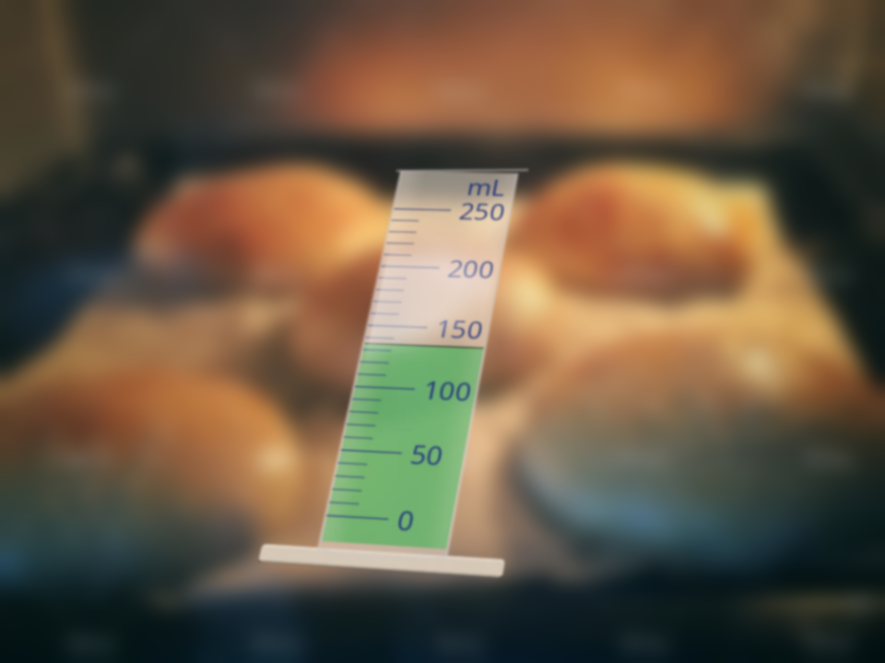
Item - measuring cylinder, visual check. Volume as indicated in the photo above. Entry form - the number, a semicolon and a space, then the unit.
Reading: 135; mL
